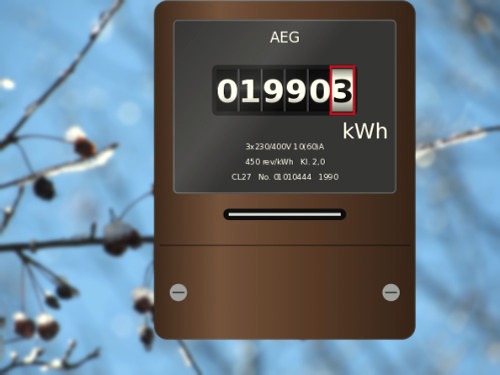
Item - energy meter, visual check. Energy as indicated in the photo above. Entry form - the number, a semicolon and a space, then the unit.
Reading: 1990.3; kWh
